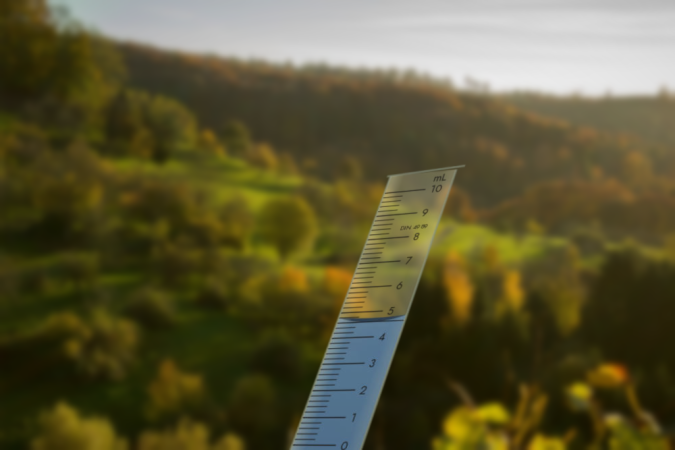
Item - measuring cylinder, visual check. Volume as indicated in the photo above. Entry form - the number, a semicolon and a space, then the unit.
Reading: 4.6; mL
